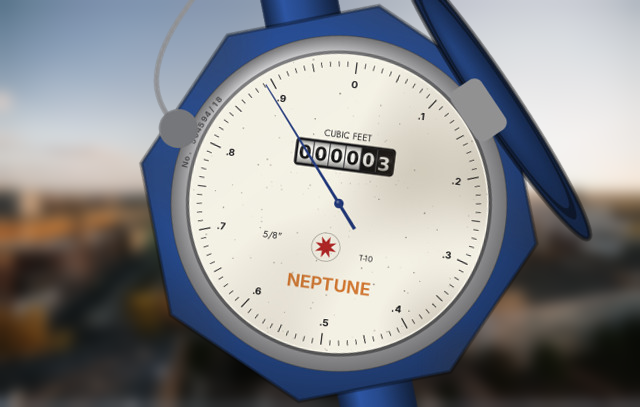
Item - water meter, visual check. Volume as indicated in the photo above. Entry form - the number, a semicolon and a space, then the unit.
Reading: 2.89; ft³
